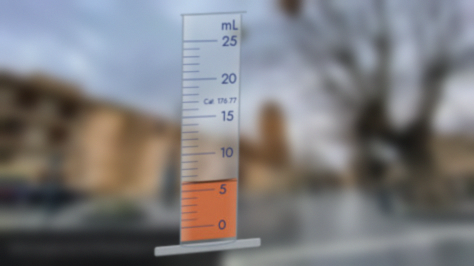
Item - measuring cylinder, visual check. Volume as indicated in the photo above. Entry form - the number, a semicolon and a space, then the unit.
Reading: 6; mL
